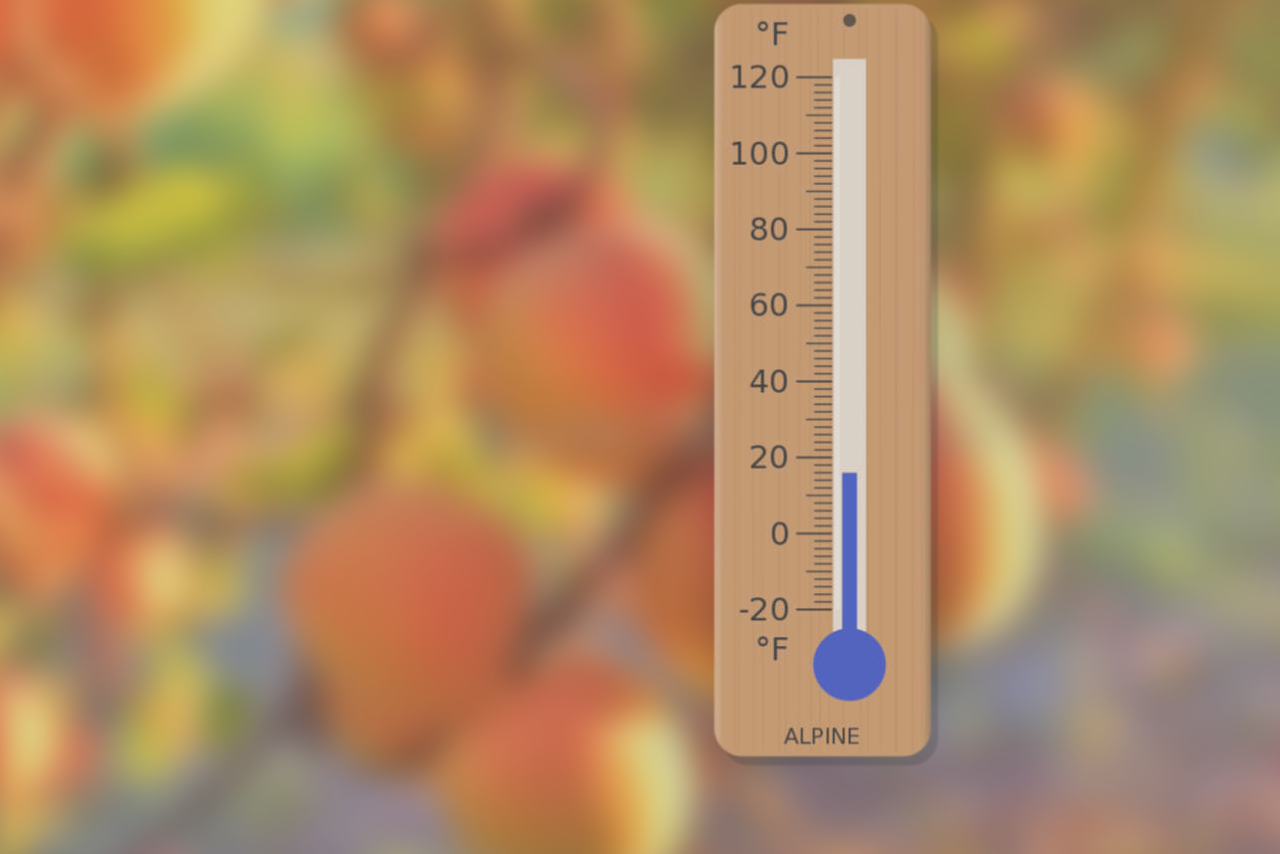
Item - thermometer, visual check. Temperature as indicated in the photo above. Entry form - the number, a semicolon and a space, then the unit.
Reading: 16; °F
